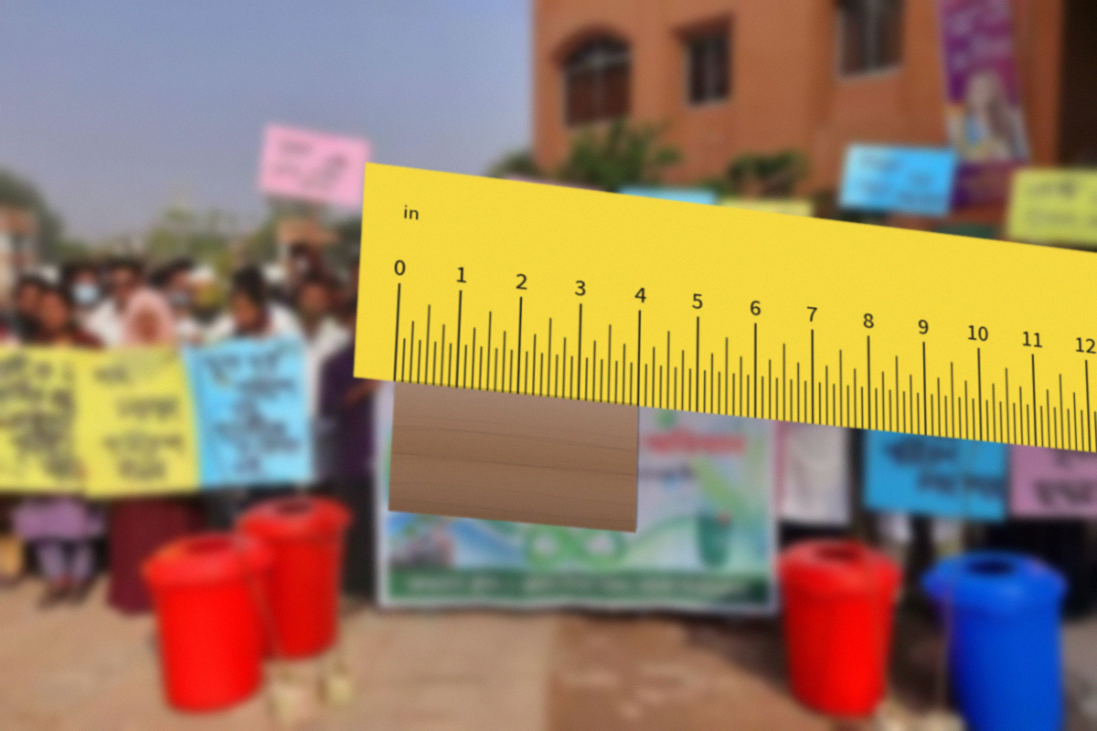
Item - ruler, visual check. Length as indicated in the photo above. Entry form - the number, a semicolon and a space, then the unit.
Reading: 4; in
